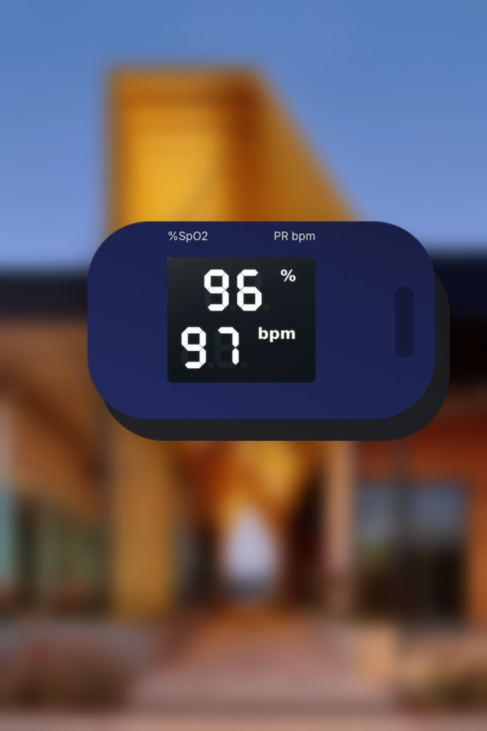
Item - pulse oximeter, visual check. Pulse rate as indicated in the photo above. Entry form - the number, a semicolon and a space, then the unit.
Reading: 97; bpm
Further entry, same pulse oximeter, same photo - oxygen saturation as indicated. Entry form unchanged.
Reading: 96; %
